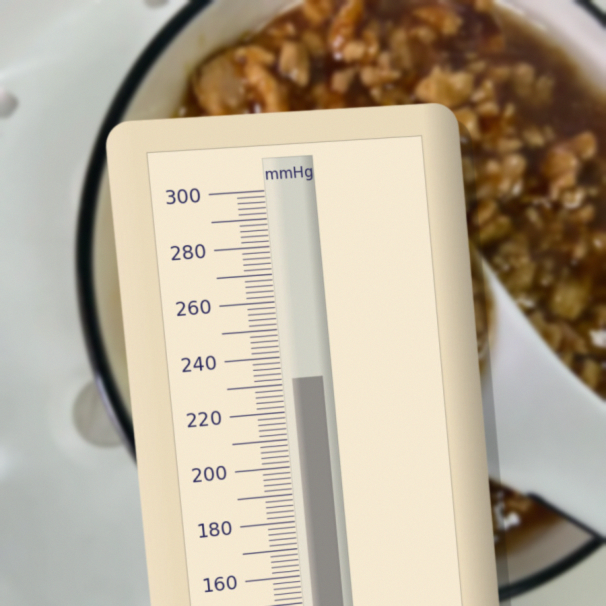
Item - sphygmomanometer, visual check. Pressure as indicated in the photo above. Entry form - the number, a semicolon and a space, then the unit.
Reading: 232; mmHg
